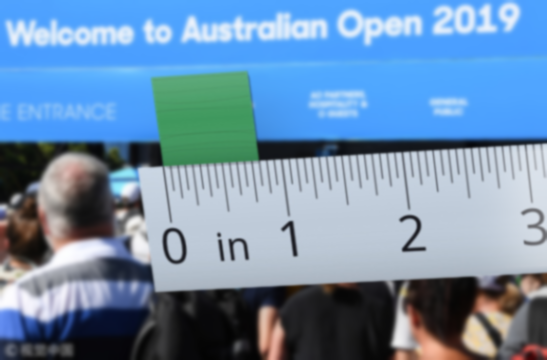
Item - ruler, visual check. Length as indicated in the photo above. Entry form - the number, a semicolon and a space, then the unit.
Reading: 0.8125; in
